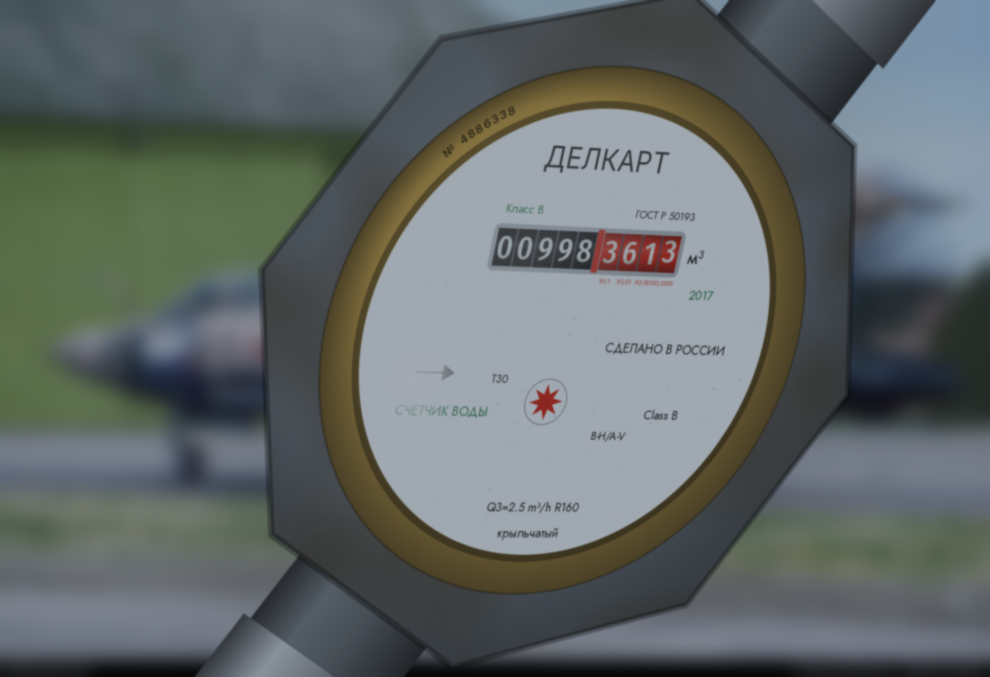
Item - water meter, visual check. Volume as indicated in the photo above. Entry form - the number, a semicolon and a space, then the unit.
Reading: 998.3613; m³
